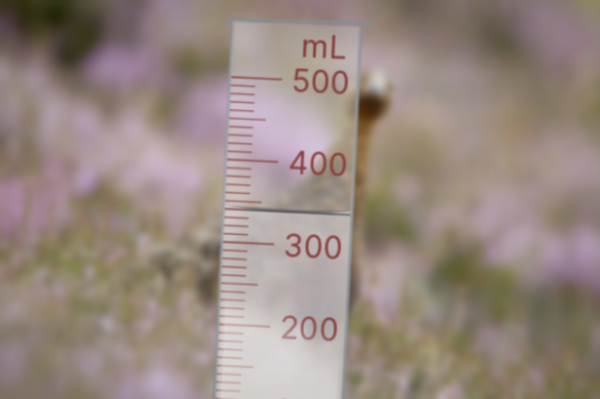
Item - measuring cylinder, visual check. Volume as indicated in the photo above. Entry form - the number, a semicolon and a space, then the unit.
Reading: 340; mL
